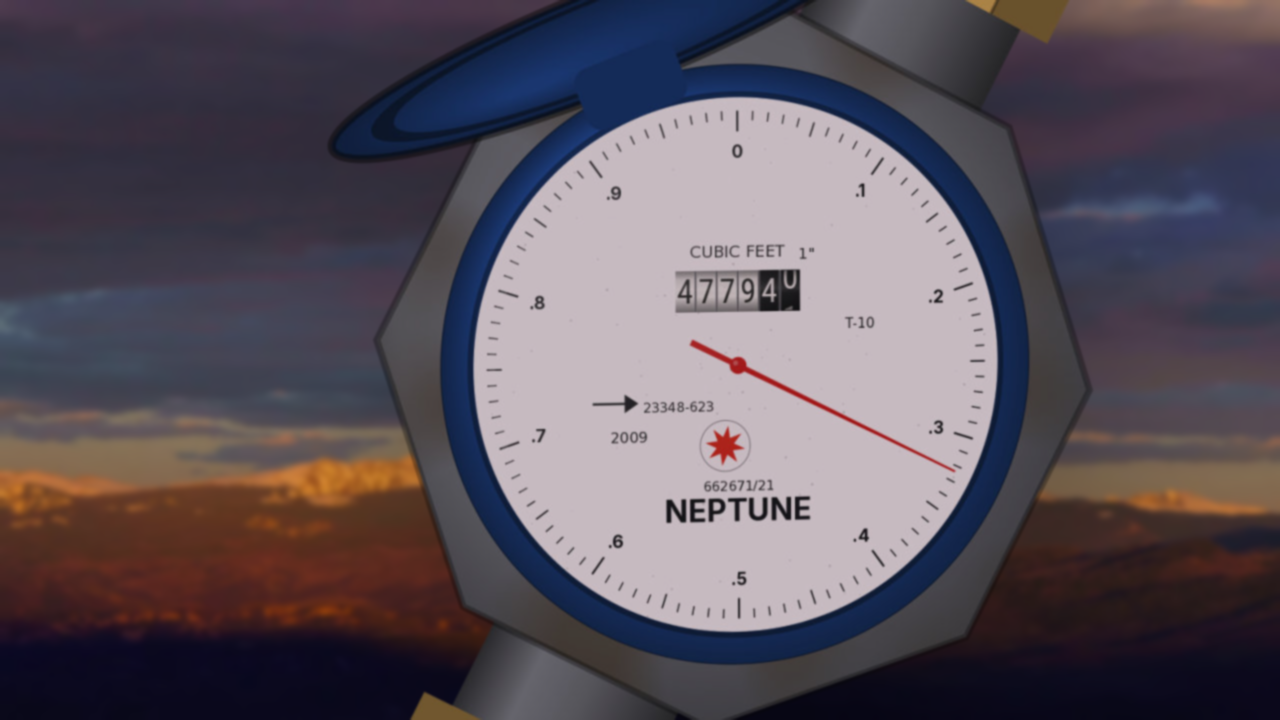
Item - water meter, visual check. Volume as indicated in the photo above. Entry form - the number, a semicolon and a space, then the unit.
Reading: 477940.32; ft³
